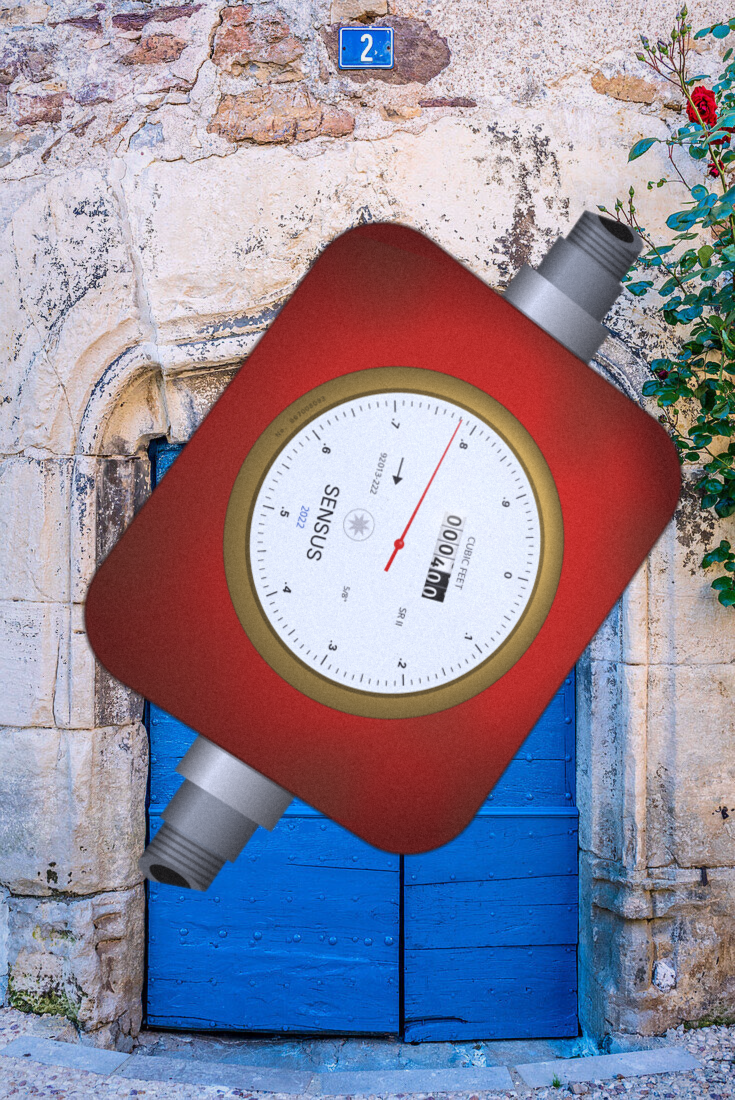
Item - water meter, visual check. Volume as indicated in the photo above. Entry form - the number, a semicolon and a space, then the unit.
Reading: 399.78; ft³
